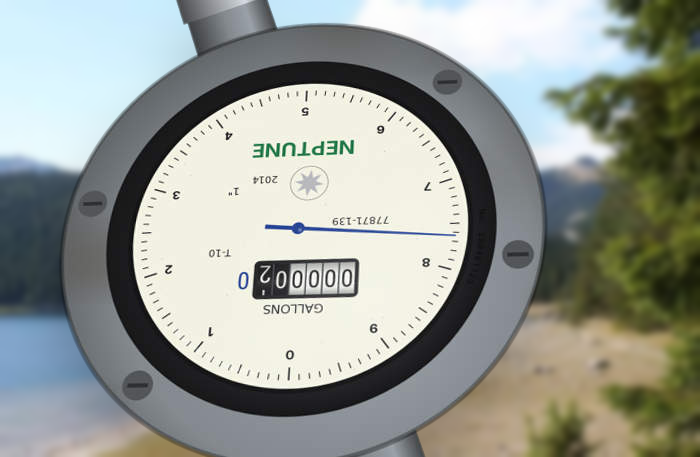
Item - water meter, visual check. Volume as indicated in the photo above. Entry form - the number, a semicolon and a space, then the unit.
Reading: 17.6; gal
